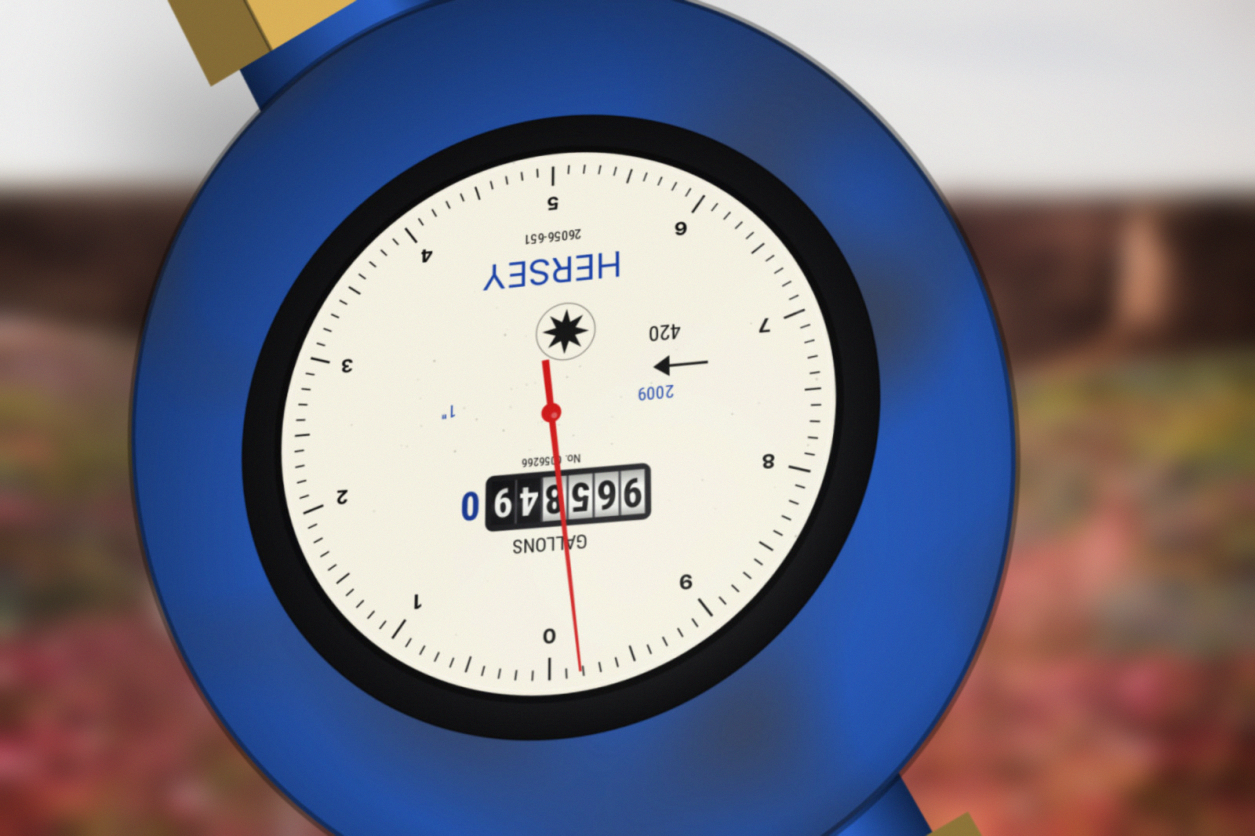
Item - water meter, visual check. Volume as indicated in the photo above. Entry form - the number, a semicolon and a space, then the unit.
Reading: 9658489.8; gal
